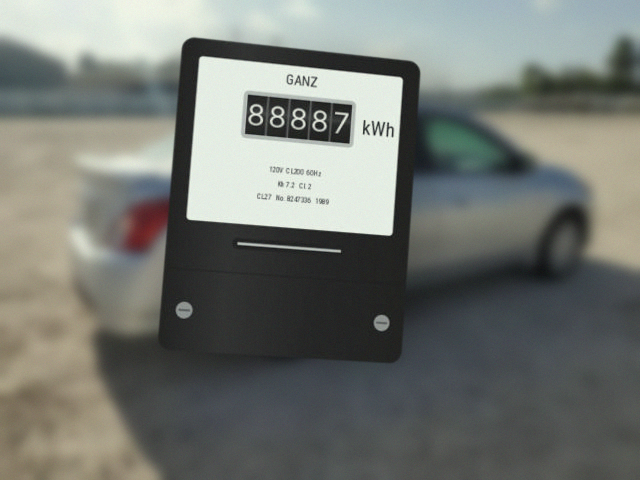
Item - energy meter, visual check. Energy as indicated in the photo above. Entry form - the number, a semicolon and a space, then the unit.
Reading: 88887; kWh
